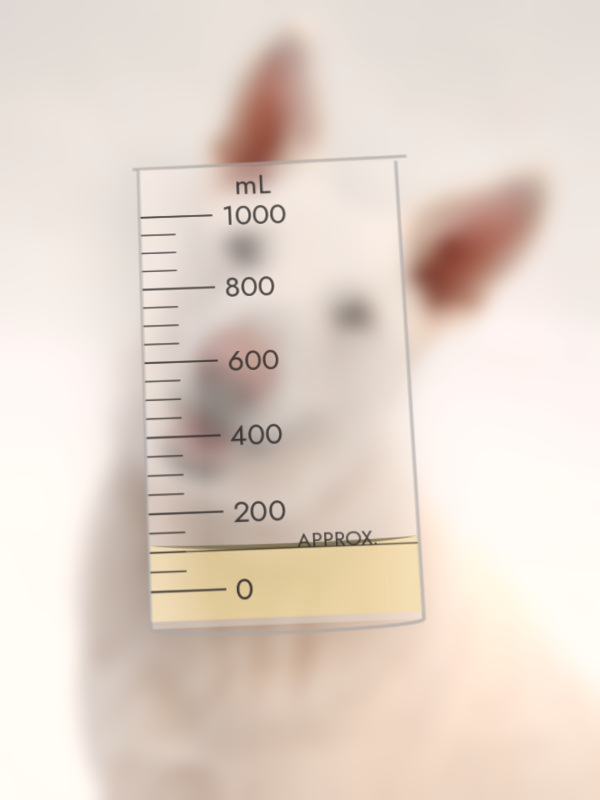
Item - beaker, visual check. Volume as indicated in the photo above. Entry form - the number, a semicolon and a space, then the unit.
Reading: 100; mL
